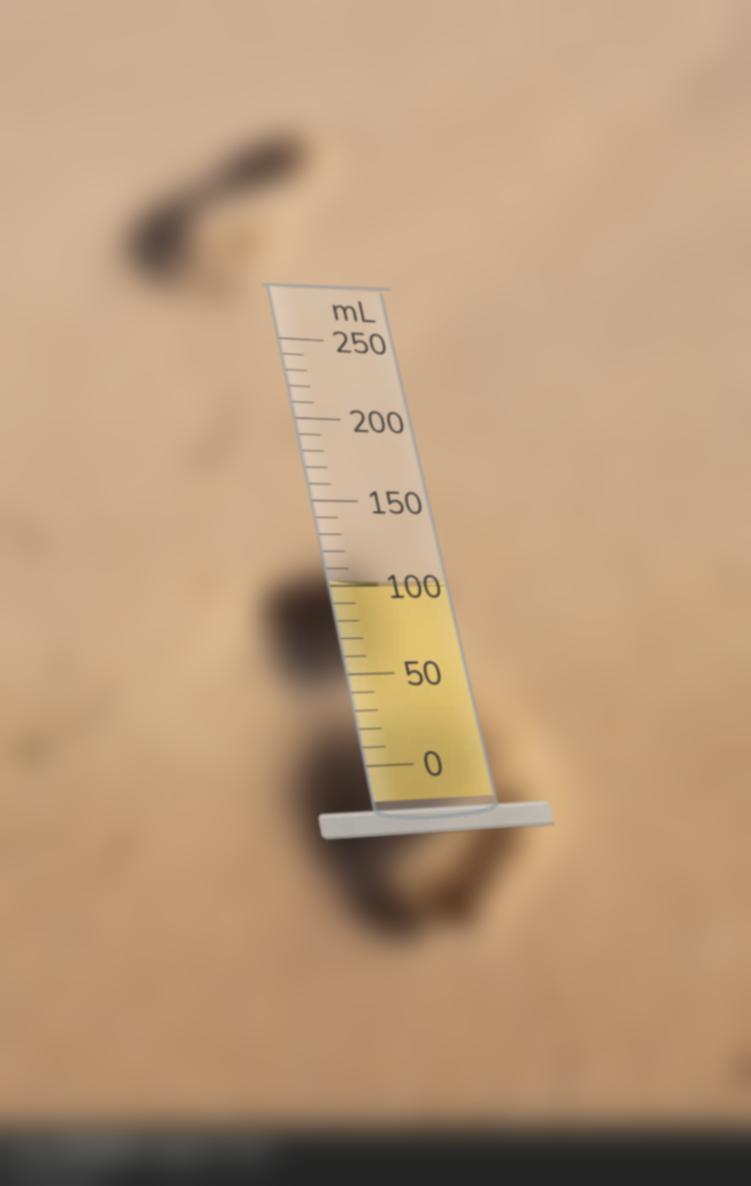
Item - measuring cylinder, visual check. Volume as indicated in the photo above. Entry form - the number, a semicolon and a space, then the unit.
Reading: 100; mL
